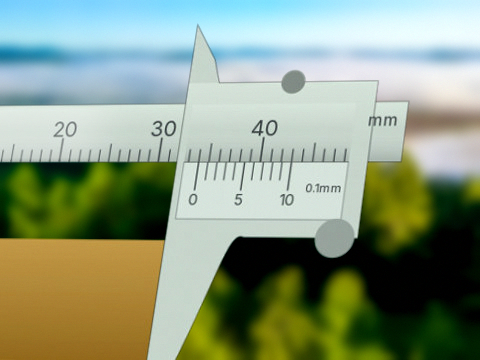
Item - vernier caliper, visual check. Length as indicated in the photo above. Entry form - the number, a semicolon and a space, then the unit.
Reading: 34.0; mm
